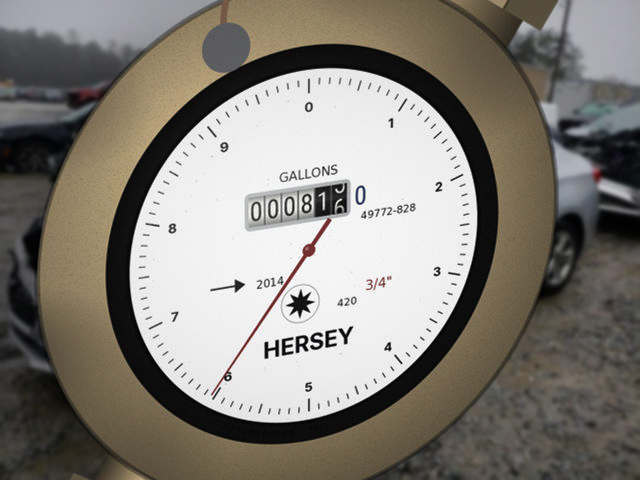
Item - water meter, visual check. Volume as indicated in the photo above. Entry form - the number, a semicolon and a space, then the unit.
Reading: 8156.0; gal
